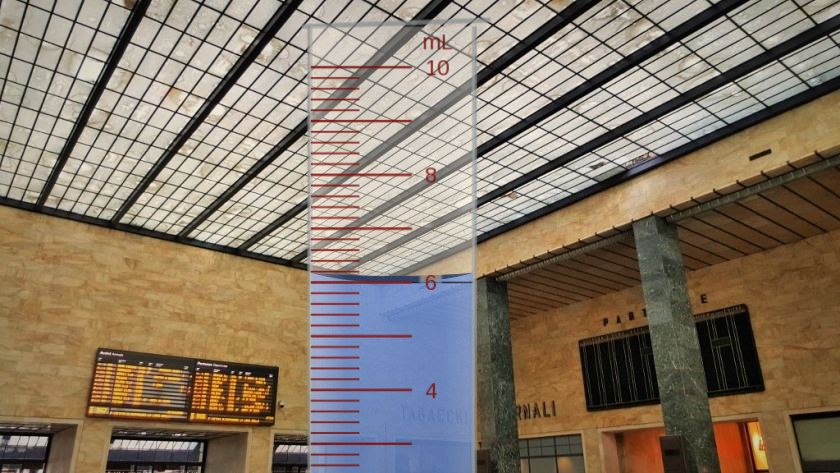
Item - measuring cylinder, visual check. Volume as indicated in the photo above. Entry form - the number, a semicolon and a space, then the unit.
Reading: 6; mL
